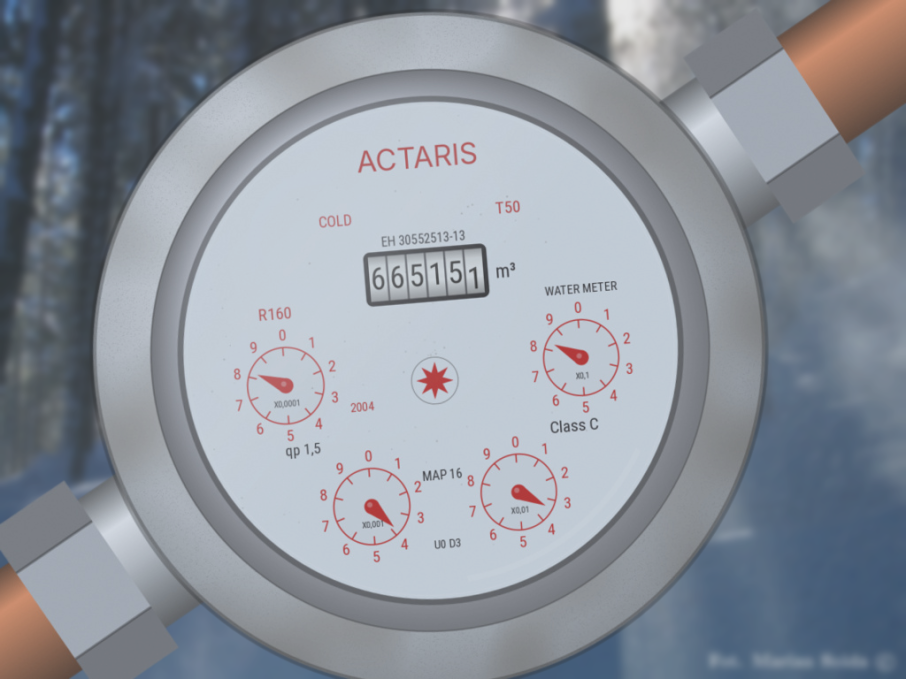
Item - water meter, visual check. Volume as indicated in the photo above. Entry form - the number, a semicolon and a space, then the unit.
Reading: 665150.8338; m³
